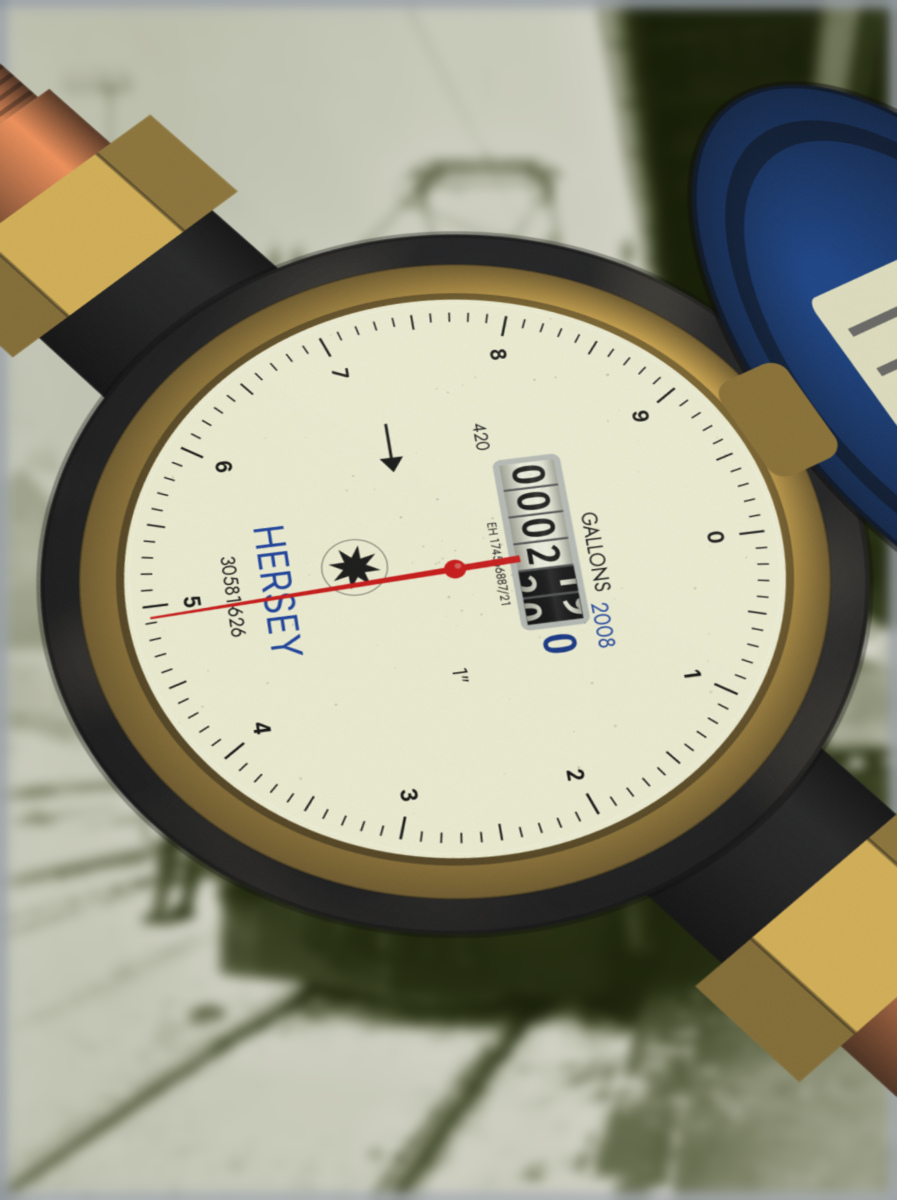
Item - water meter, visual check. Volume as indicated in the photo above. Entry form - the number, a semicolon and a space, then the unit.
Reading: 2194.9; gal
